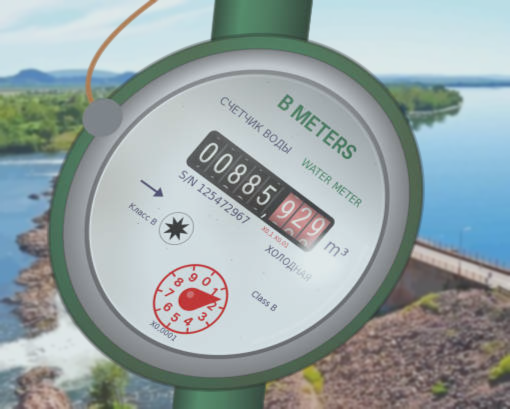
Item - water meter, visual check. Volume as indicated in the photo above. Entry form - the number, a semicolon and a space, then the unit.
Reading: 885.9291; m³
